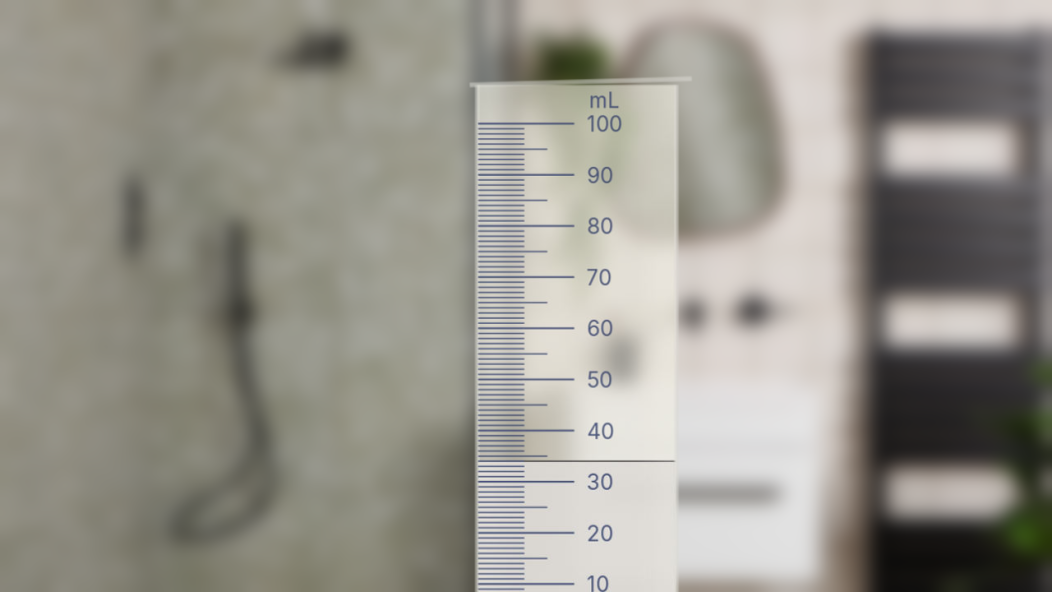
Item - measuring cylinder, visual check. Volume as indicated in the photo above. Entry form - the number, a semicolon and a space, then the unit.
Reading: 34; mL
